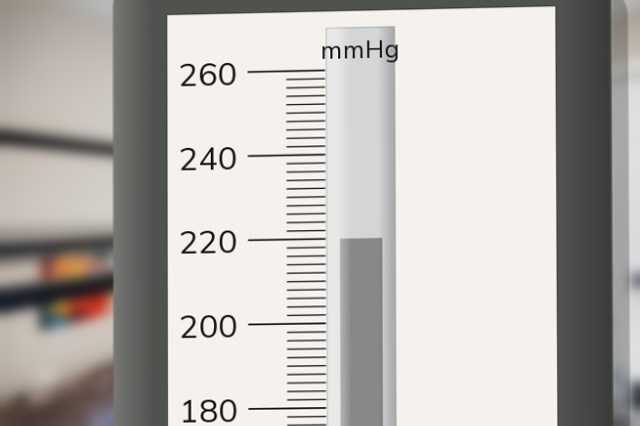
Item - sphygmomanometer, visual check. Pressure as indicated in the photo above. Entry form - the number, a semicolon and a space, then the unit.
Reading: 220; mmHg
